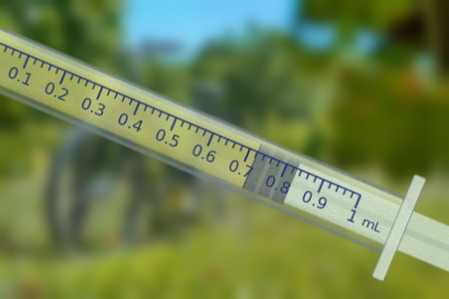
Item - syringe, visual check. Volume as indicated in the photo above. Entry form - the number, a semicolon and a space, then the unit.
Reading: 0.72; mL
